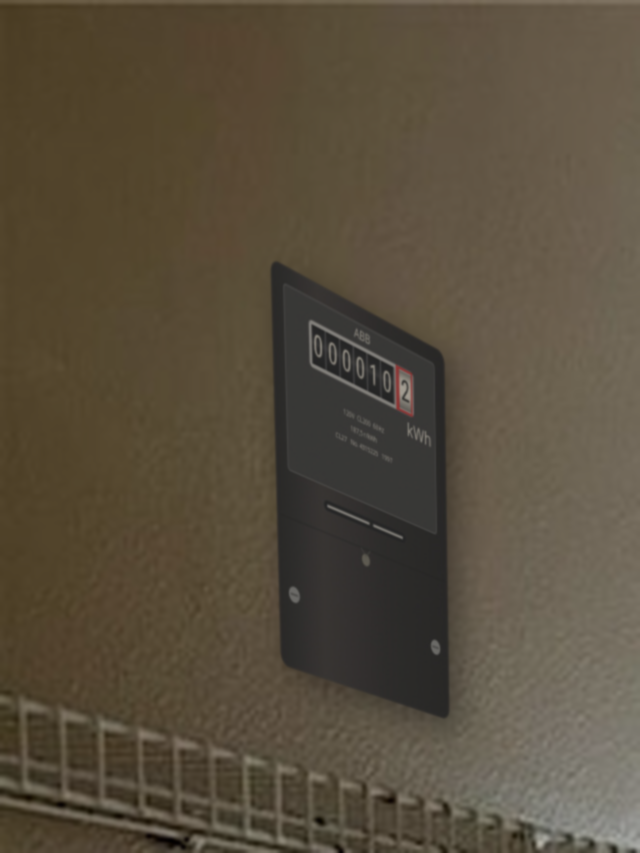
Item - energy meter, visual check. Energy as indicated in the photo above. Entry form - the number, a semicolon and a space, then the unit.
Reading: 10.2; kWh
